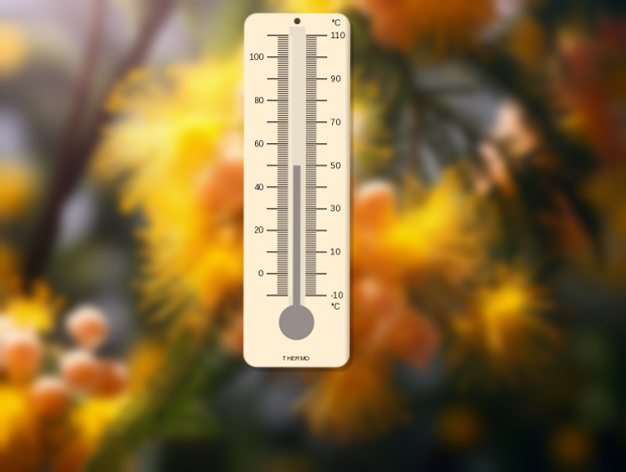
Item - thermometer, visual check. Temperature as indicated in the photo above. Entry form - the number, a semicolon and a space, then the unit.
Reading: 50; °C
